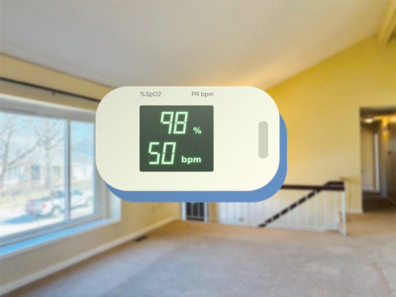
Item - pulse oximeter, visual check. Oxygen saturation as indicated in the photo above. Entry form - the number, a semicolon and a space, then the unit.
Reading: 98; %
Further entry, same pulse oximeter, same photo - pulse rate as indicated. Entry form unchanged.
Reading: 50; bpm
